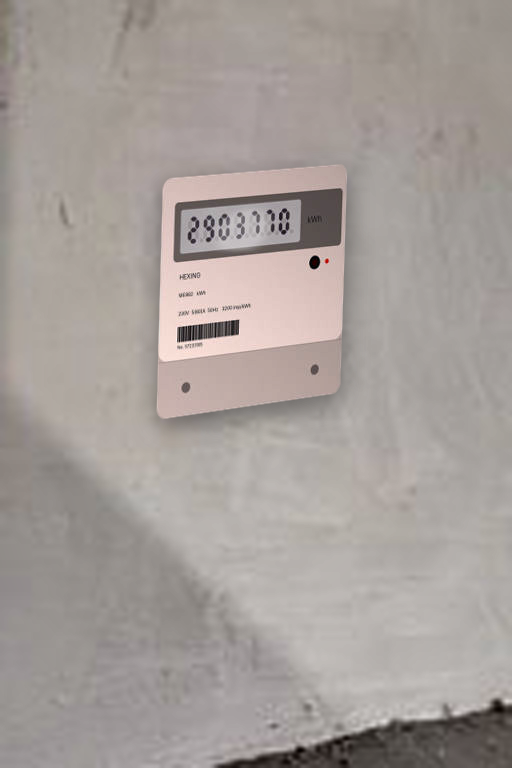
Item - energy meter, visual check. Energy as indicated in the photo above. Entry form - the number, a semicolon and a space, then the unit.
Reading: 2903770; kWh
